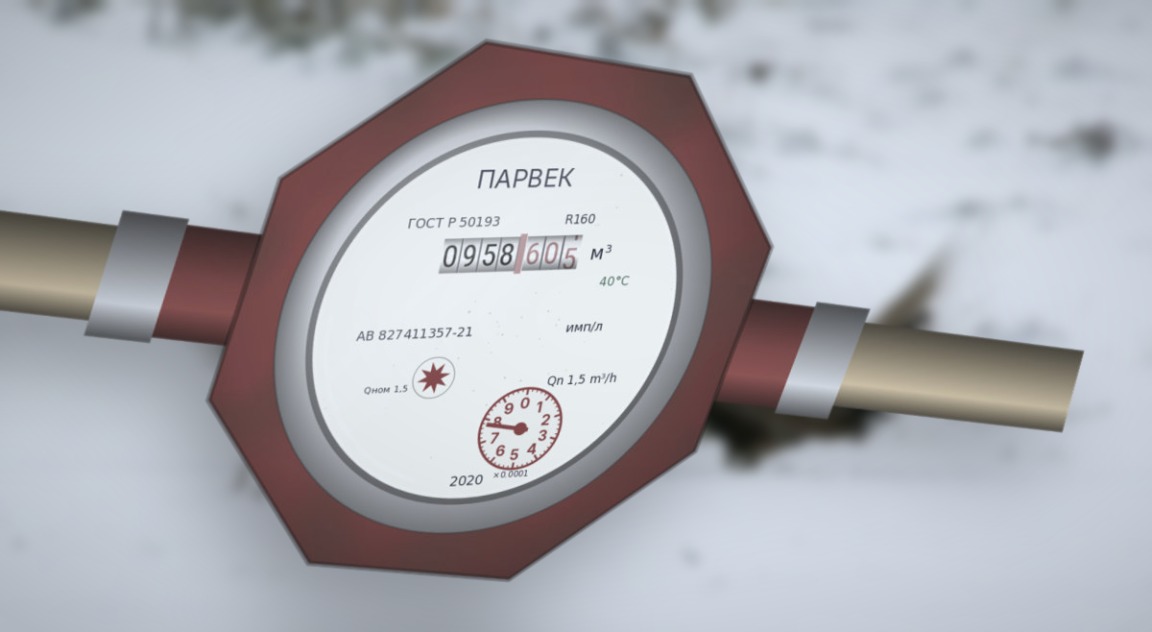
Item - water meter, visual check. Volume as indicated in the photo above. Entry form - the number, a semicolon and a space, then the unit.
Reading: 958.6047; m³
